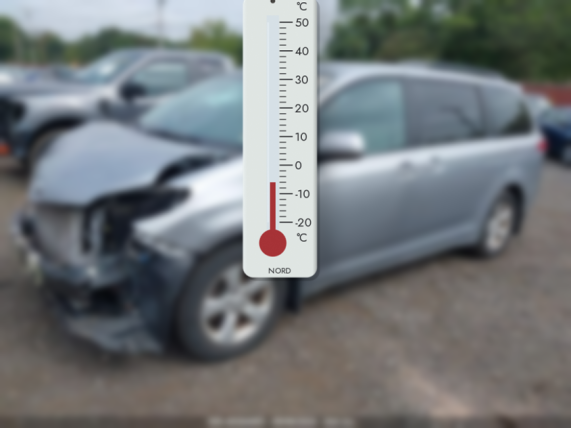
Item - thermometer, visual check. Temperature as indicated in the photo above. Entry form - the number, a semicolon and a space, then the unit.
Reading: -6; °C
